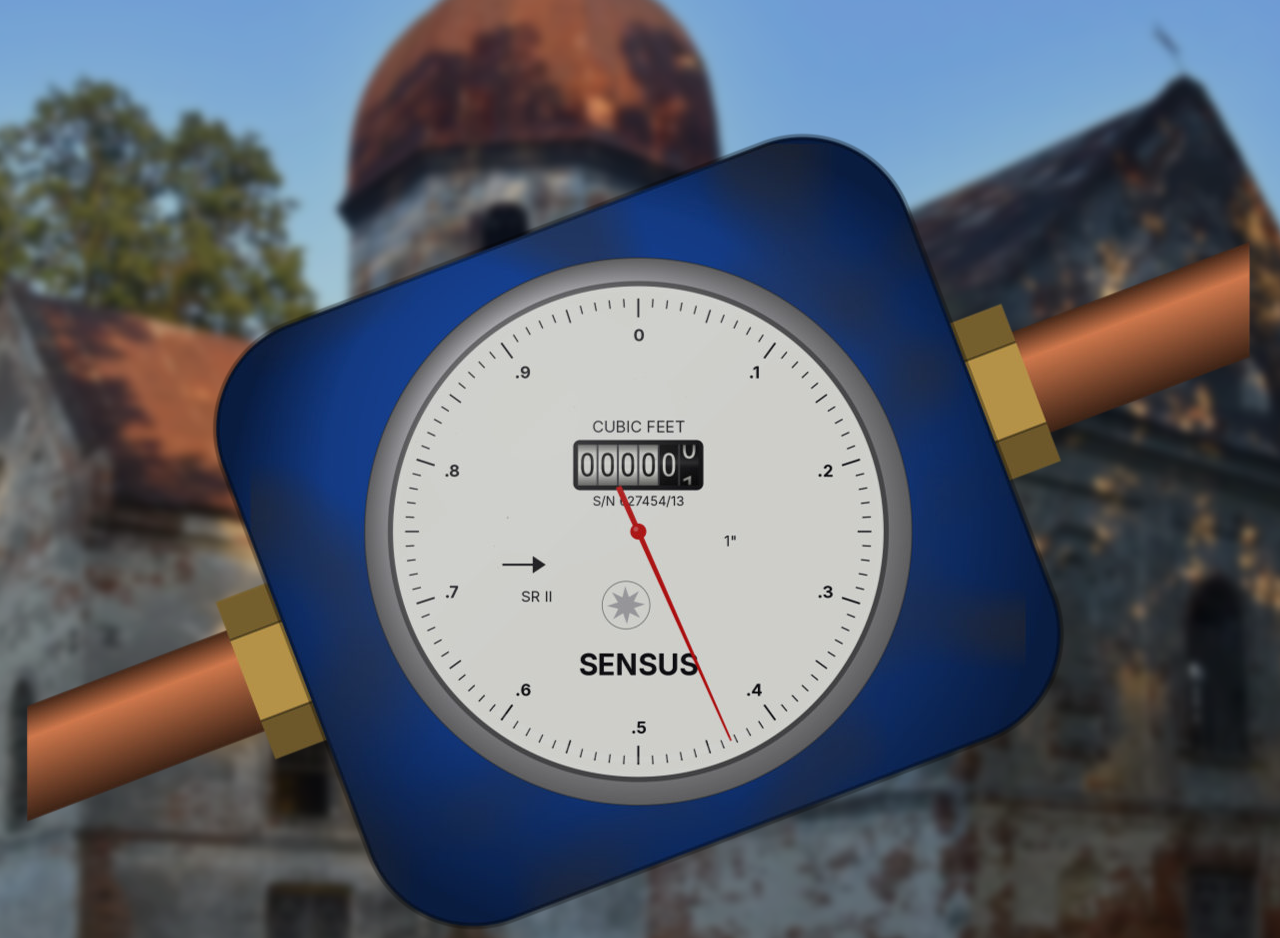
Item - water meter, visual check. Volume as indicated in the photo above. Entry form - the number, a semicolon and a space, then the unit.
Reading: 0.43; ft³
